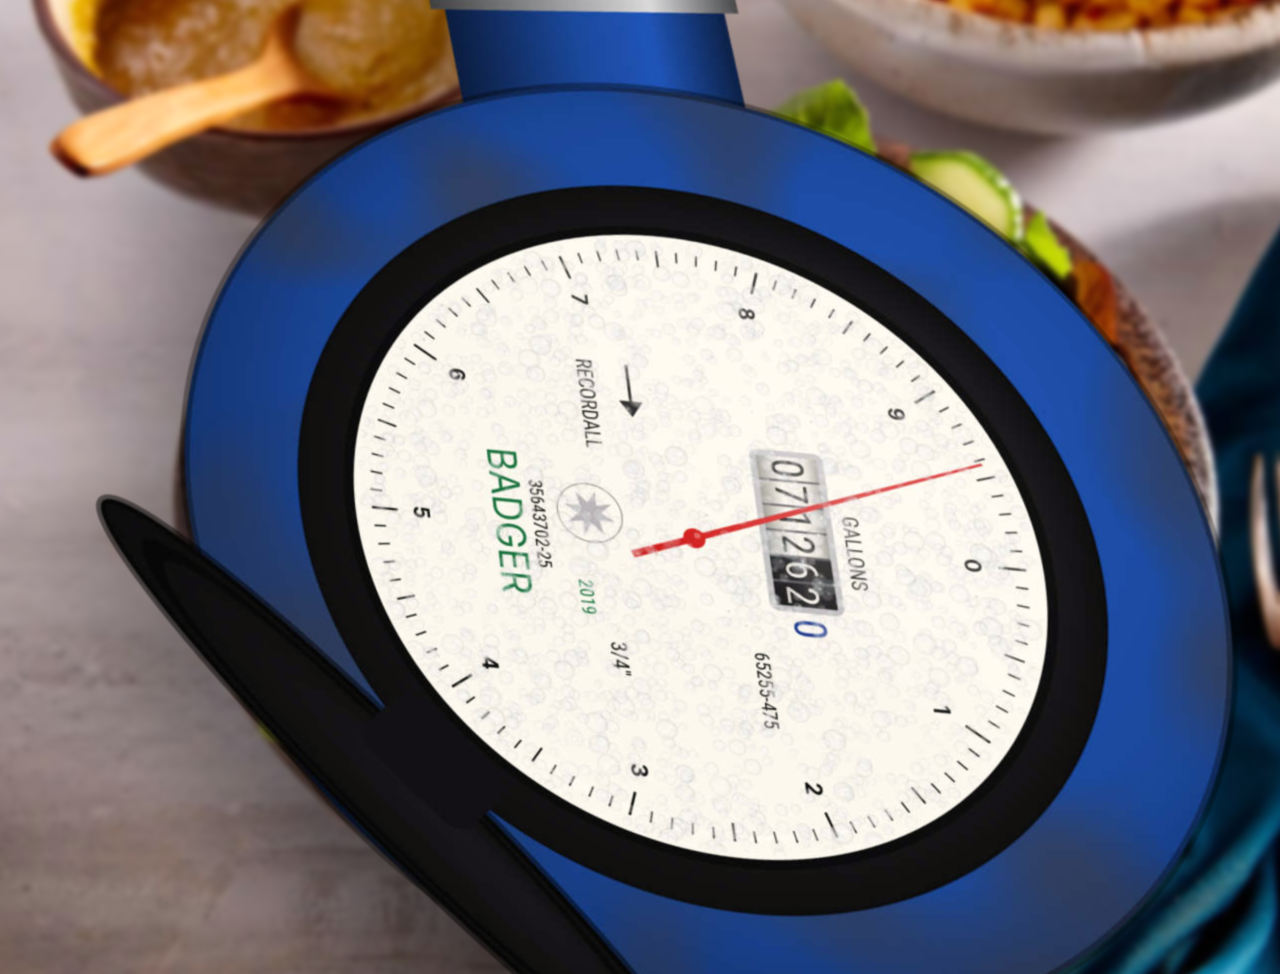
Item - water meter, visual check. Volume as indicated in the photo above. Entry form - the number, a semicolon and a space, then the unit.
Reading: 712619.4; gal
